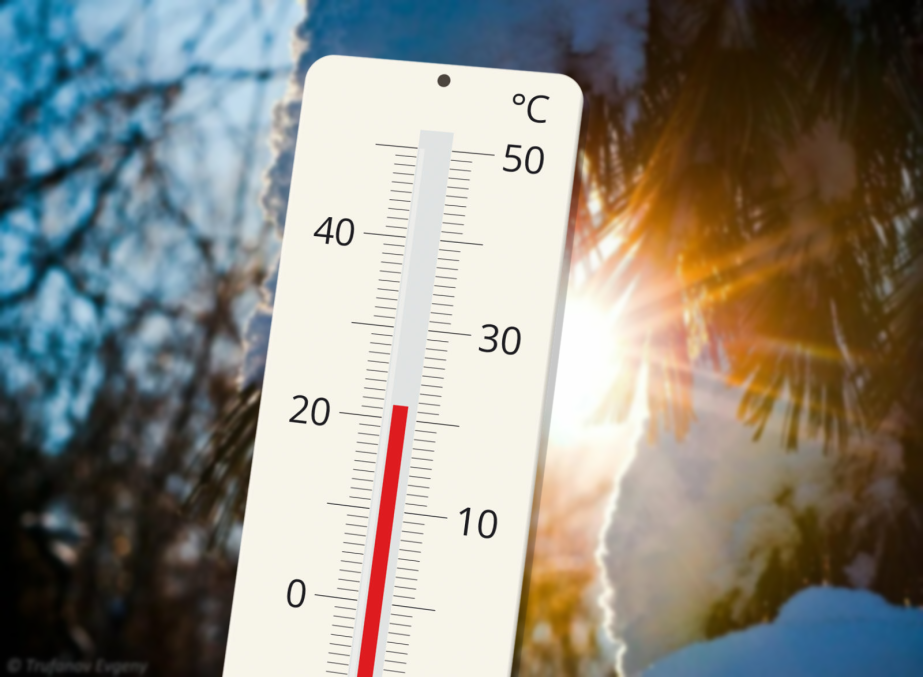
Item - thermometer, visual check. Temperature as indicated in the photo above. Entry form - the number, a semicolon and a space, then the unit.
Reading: 21.5; °C
